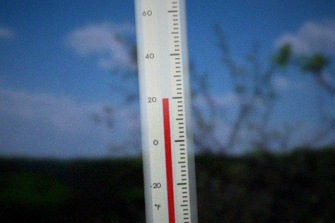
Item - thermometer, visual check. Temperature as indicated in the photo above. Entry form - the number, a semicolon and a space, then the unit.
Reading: 20; °F
